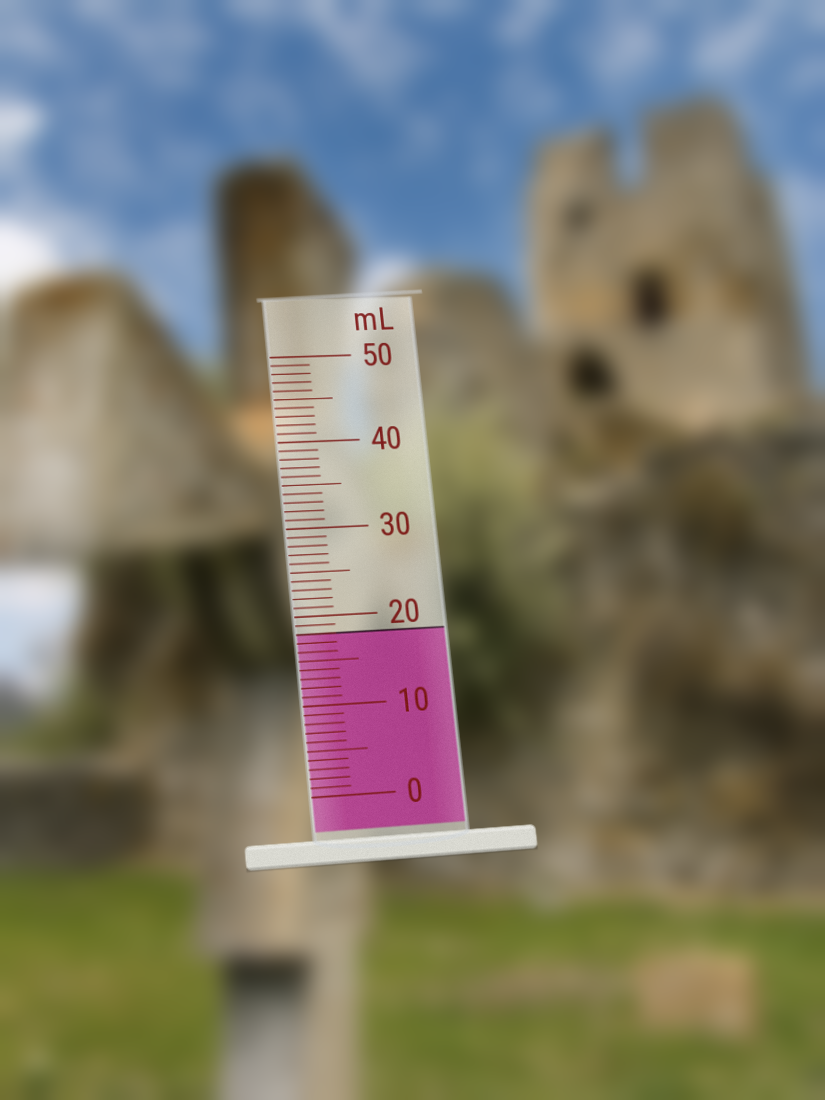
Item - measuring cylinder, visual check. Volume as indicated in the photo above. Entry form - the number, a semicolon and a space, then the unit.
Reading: 18; mL
